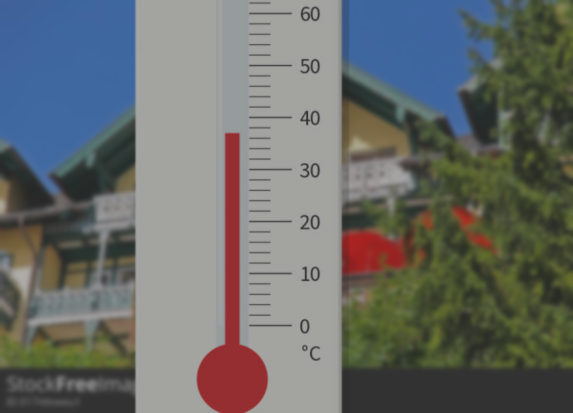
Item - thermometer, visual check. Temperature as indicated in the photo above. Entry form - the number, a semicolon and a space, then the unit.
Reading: 37; °C
